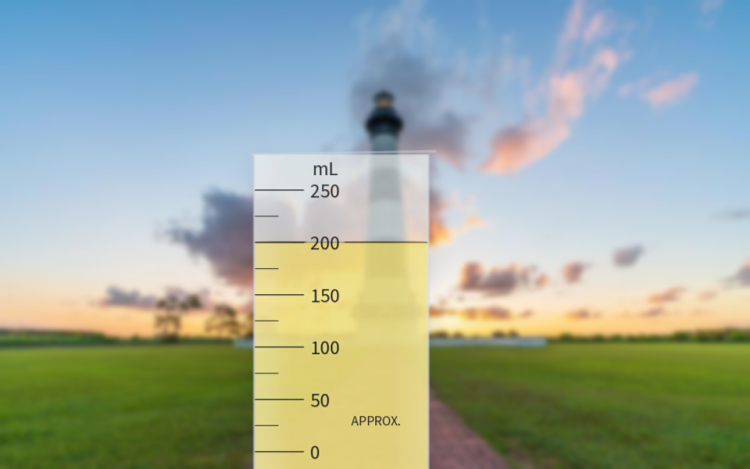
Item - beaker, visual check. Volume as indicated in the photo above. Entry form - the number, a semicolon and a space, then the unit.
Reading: 200; mL
